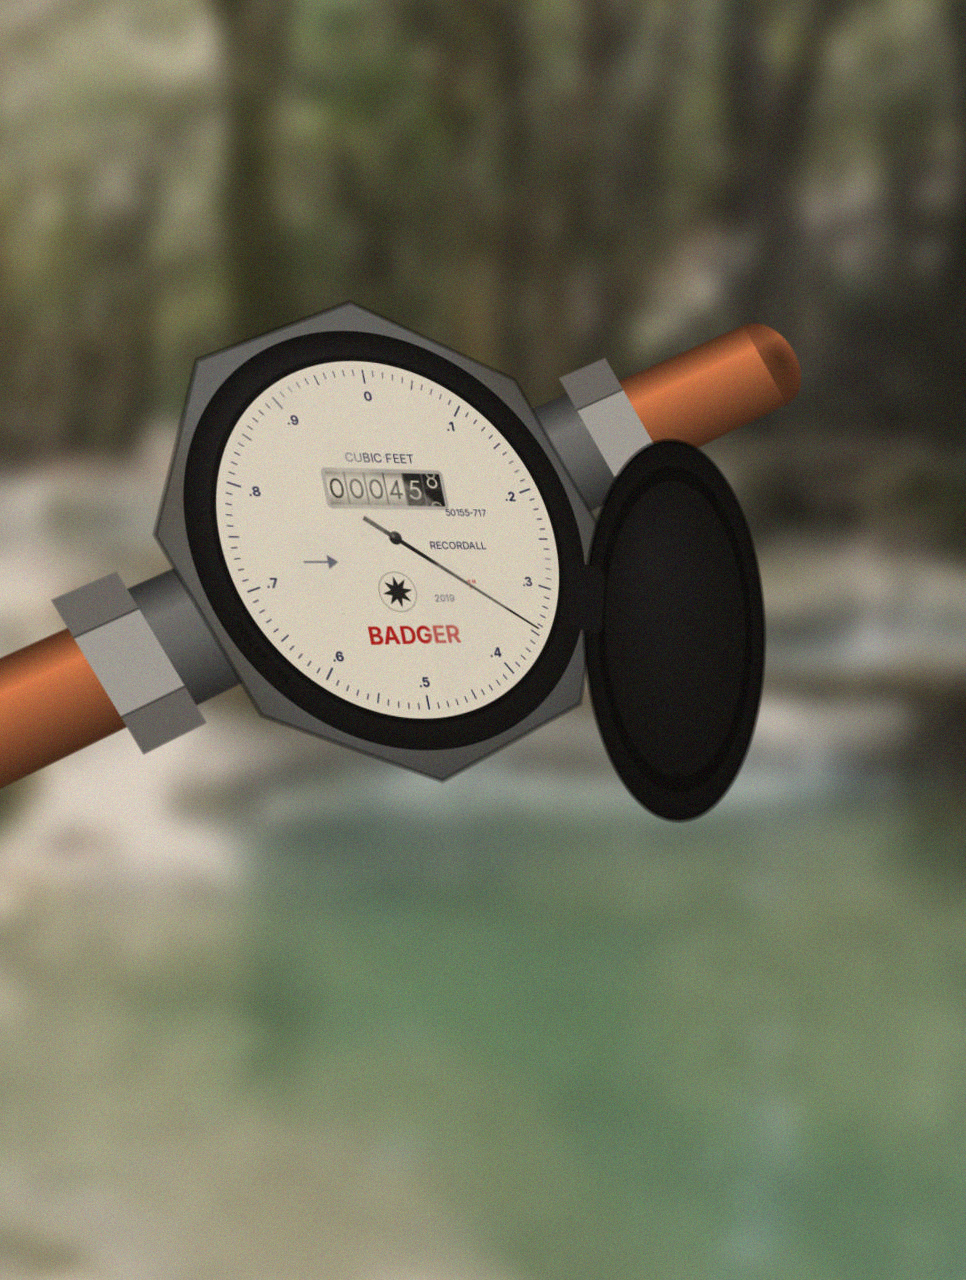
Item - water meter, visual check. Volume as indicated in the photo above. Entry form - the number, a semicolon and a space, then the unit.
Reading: 458.34; ft³
